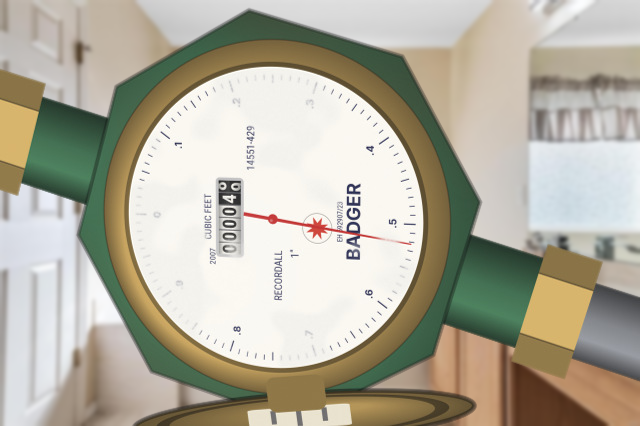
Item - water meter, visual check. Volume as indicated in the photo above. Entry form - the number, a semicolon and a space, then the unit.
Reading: 48.52; ft³
